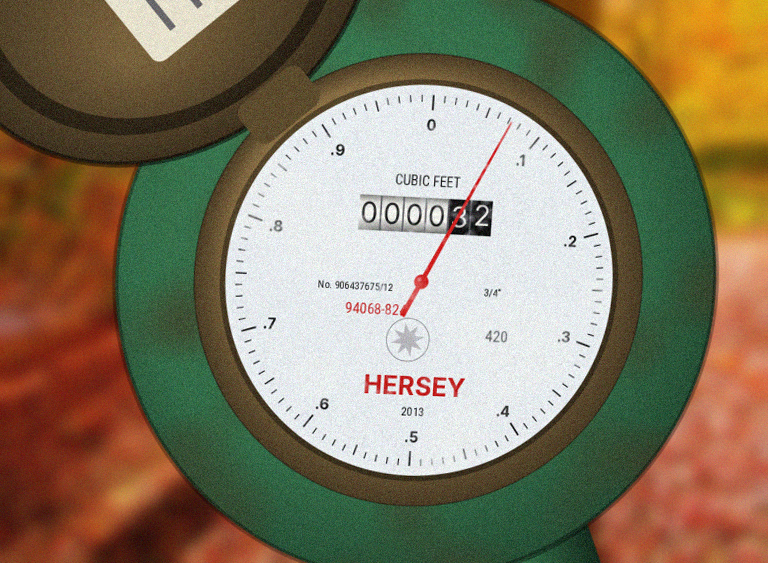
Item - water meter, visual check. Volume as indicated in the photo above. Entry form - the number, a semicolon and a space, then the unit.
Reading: 32.07; ft³
